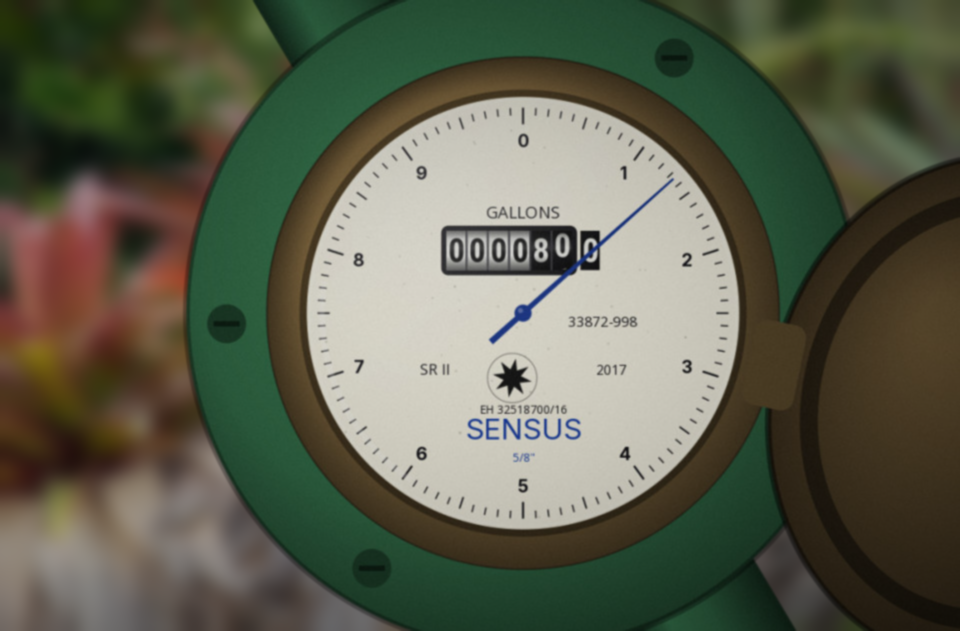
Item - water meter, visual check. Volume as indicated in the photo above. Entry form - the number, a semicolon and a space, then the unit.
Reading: 801.3; gal
